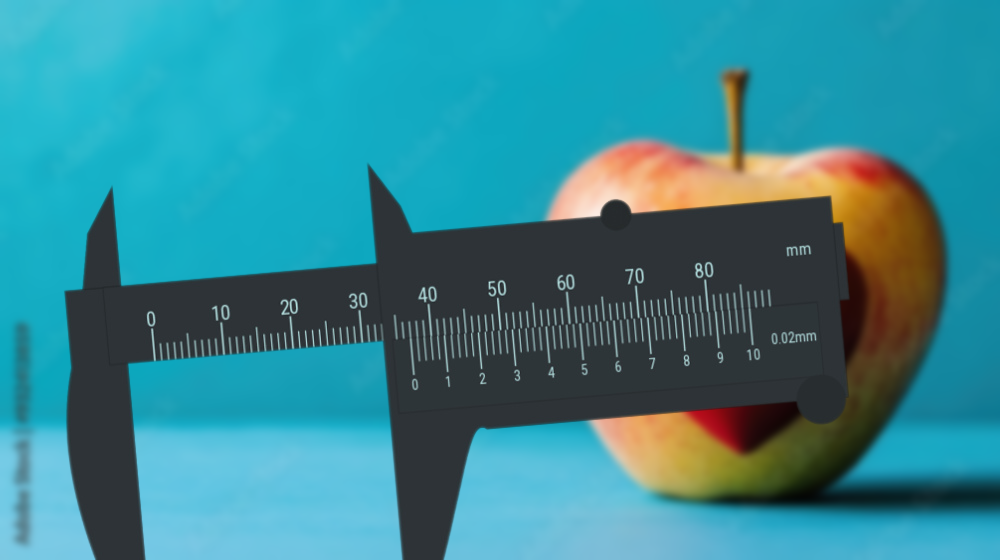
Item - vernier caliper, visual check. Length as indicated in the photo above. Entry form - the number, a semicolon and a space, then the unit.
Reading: 37.0; mm
